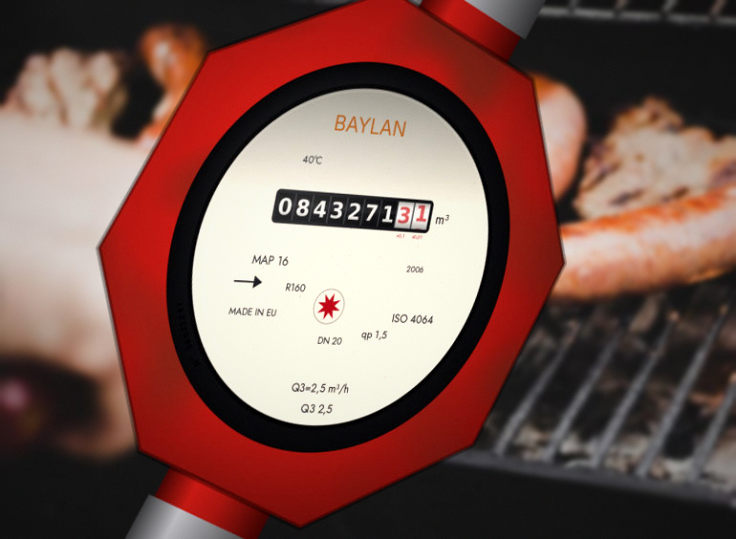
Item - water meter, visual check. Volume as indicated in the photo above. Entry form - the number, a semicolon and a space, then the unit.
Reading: 843271.31; m³
